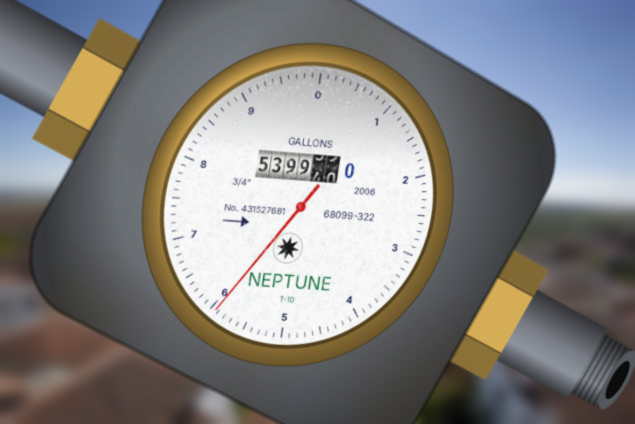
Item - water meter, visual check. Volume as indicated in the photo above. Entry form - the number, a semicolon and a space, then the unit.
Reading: 5399395.9; gal
